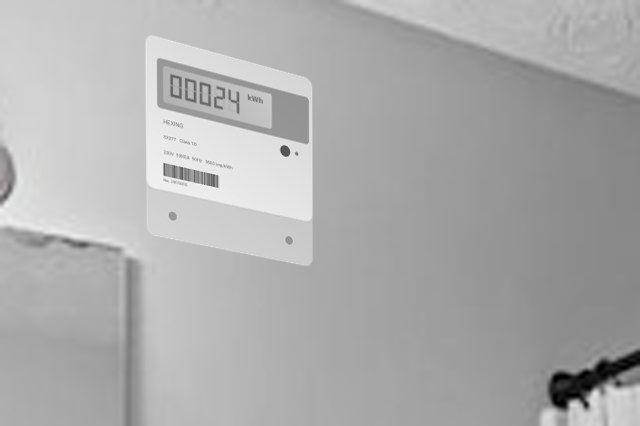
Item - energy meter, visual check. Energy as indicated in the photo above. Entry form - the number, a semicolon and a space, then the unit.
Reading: 24; kWh
